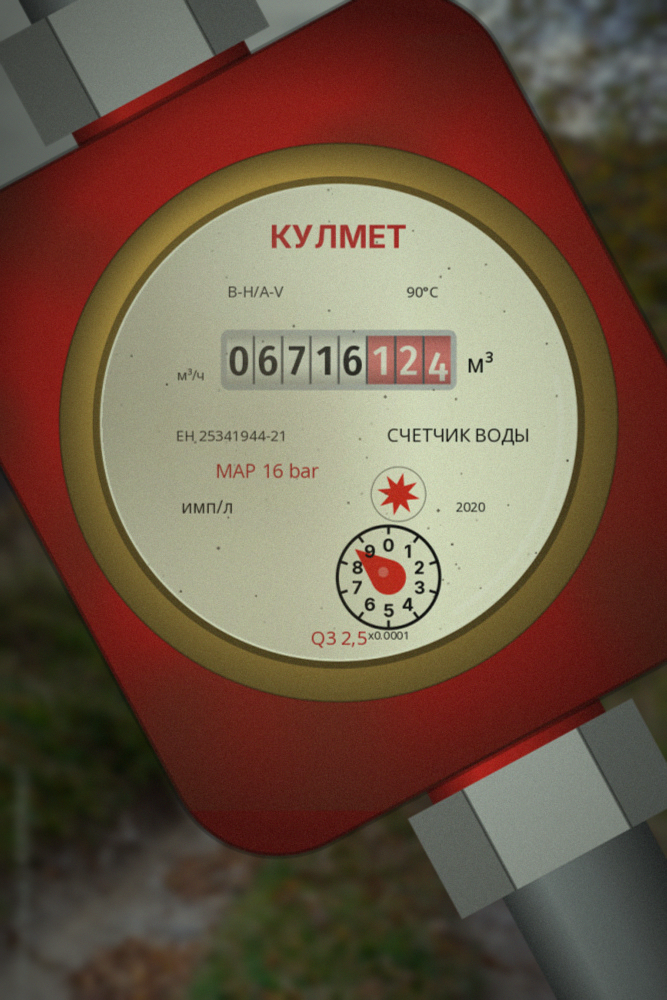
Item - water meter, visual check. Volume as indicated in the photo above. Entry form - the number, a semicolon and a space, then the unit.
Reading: 6716.1238; m³
